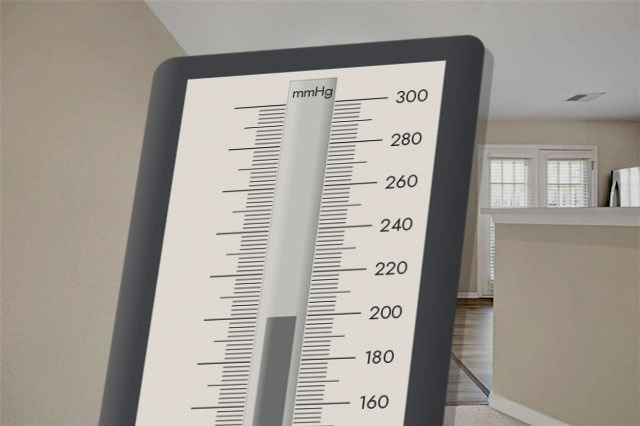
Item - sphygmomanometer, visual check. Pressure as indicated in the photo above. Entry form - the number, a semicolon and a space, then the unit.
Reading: 200; mmHg
